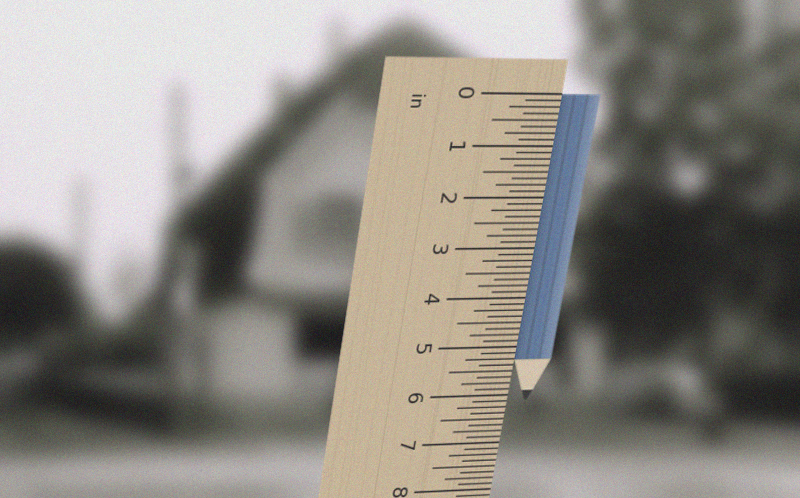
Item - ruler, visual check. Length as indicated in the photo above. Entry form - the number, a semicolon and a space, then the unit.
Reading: 6.125; in
